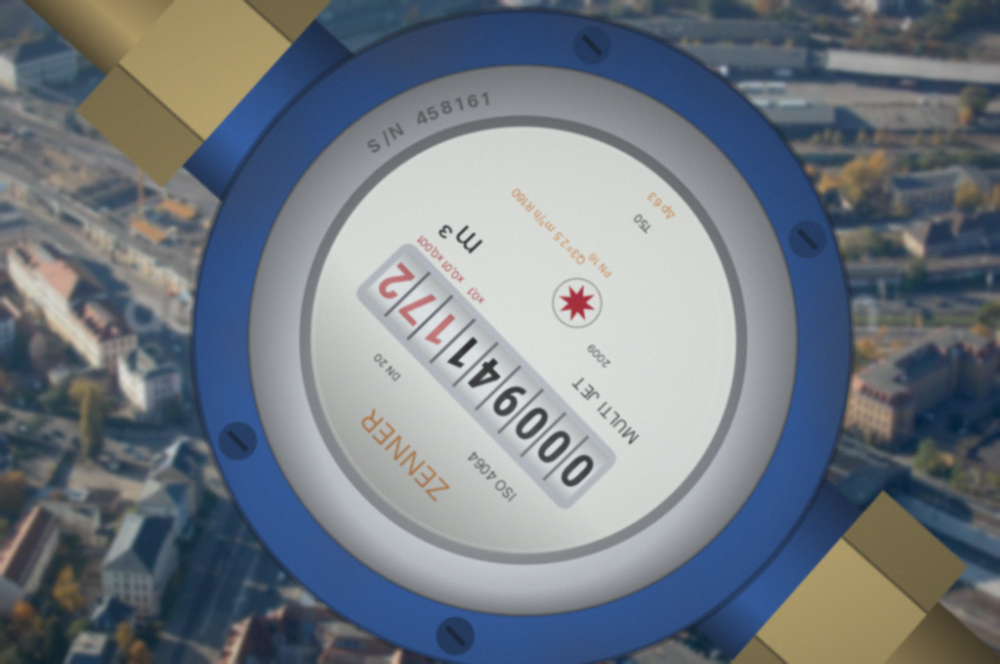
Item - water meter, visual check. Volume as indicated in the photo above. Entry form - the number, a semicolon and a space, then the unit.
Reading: 941.172; m³
